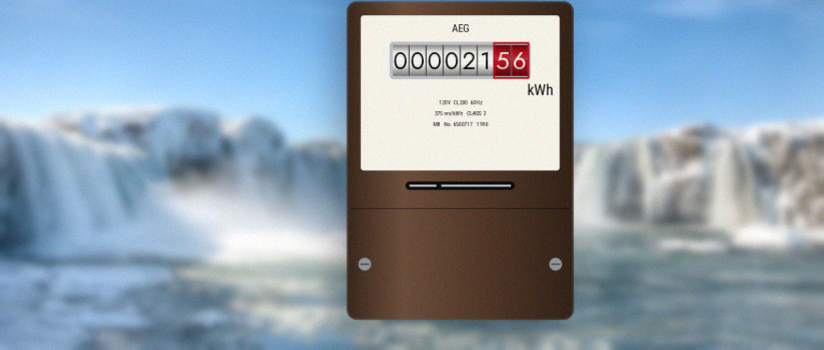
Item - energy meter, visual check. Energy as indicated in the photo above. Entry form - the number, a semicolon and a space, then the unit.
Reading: 21.56; kWh
